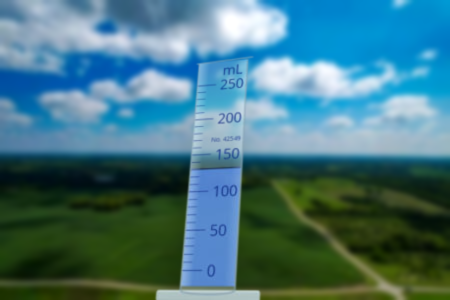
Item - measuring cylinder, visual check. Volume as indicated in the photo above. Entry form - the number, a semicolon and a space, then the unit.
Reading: 130; mL
